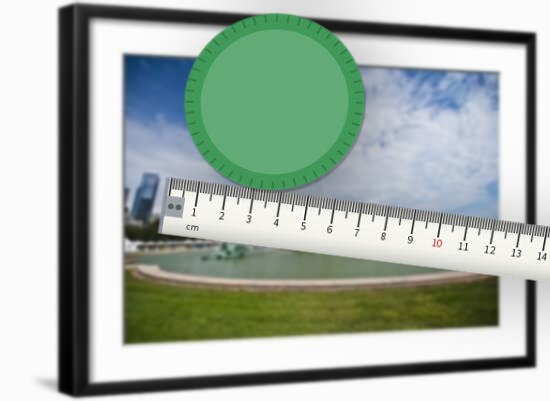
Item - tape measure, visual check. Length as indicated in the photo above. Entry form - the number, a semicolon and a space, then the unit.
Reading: 6.5; cm
